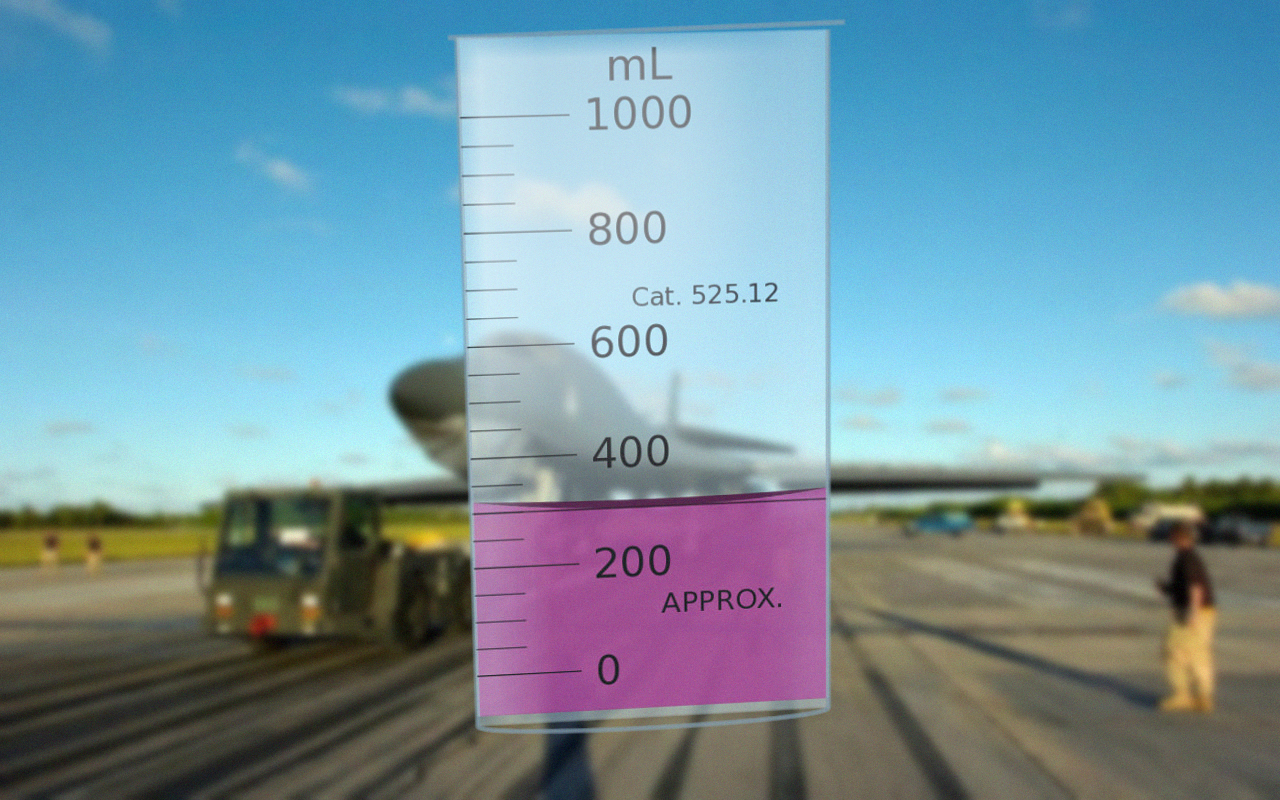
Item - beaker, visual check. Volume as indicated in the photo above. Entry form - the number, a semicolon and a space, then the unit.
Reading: 300; mL
